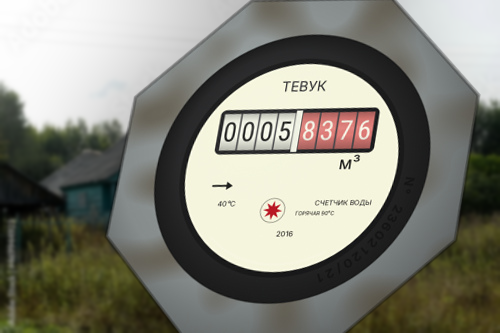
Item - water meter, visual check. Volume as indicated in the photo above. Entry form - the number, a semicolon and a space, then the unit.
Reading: 5.8376; m³
